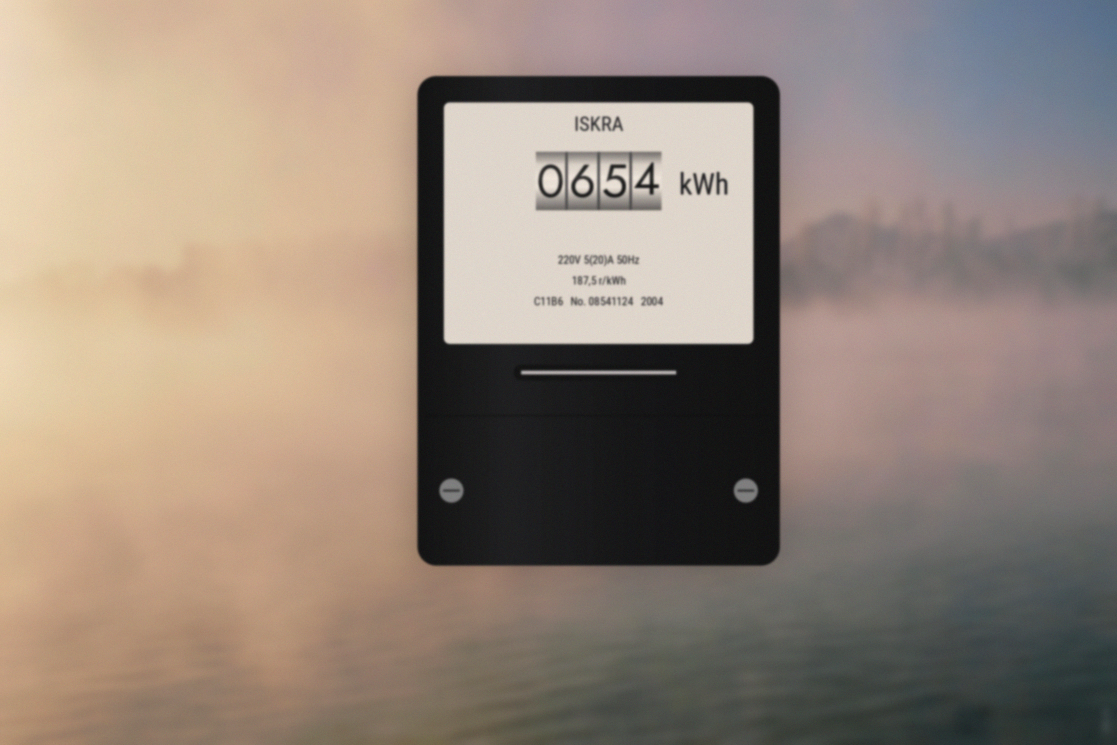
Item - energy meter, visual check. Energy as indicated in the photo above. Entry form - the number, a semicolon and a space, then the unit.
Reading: 654; kWh
